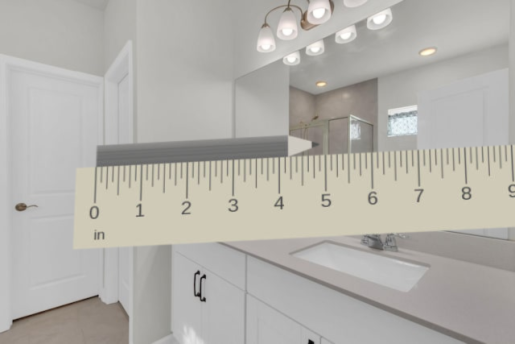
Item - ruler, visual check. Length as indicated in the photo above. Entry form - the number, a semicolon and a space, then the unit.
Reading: 4.875; in
